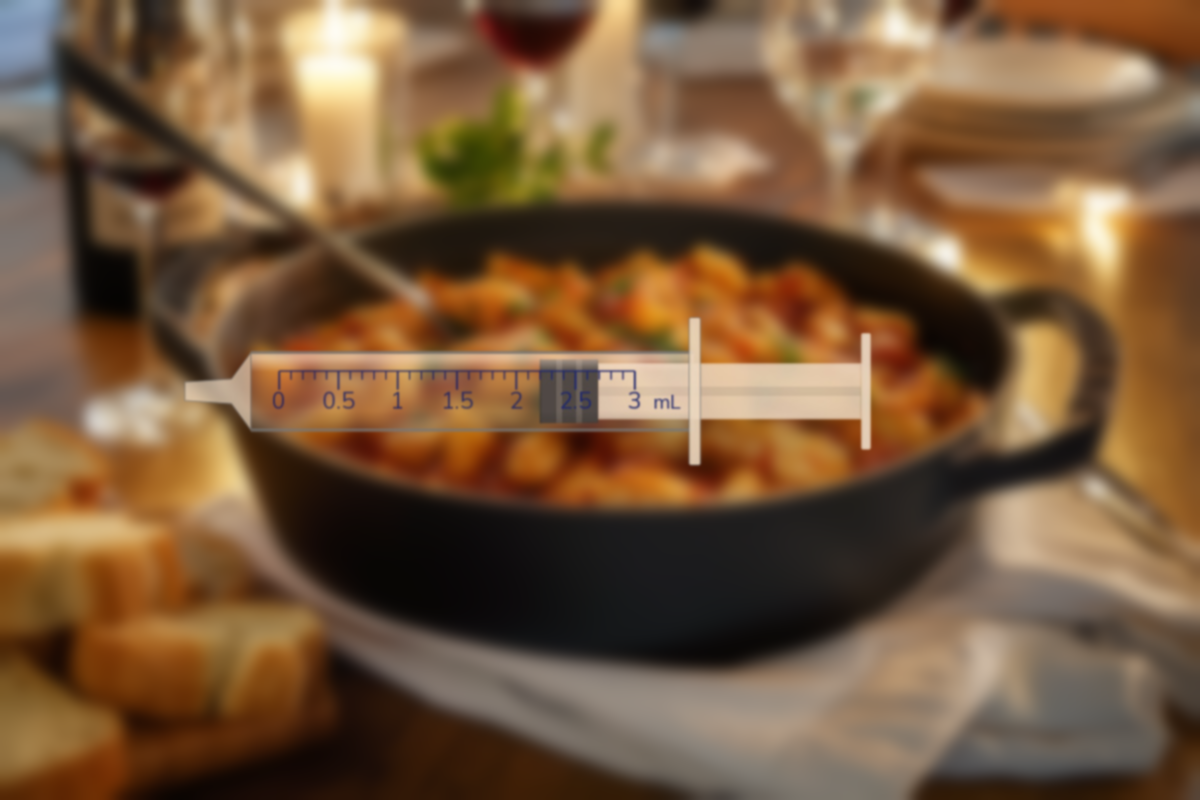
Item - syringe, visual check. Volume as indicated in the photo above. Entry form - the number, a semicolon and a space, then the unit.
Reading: 2.2; mL
